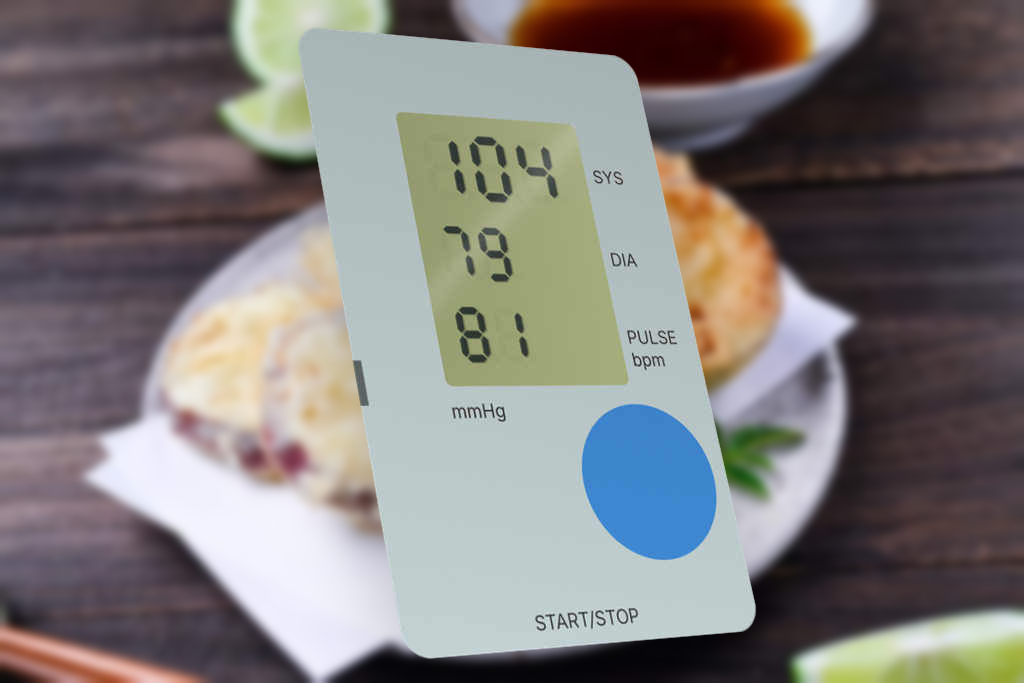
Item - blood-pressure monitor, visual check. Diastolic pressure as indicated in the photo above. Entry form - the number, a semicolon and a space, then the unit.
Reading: 79; mmHg
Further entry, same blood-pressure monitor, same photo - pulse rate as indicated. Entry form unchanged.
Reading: 81; bpm
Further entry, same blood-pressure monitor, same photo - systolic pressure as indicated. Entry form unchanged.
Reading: 104; mmHg
